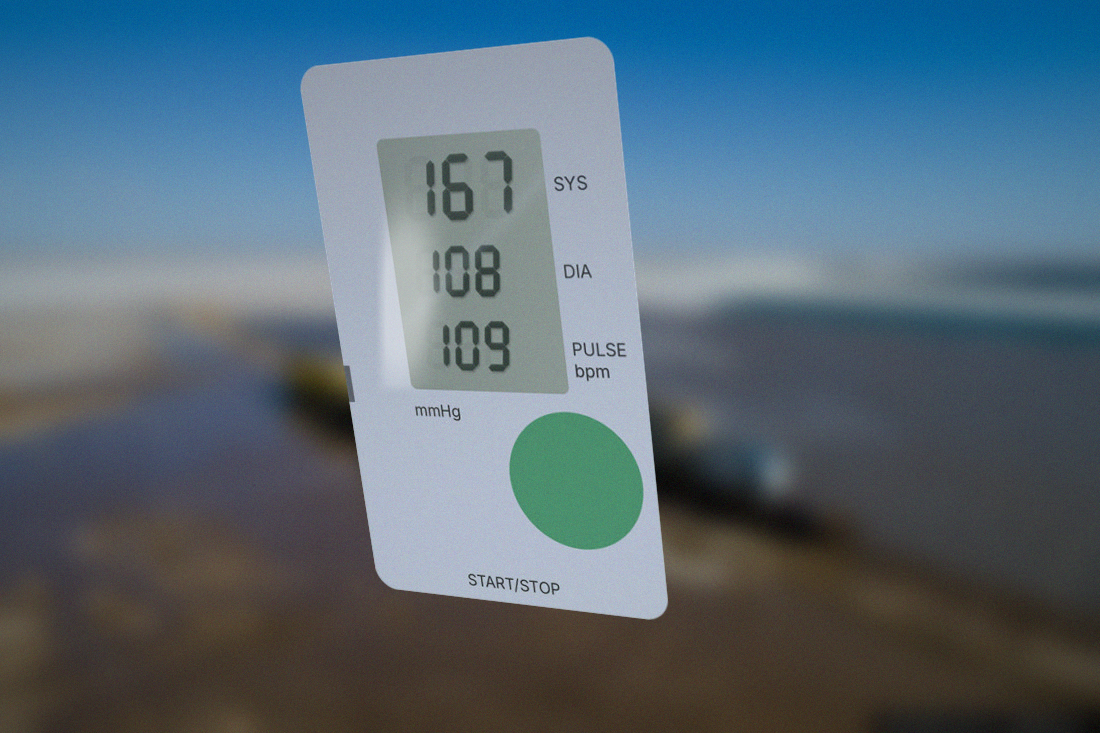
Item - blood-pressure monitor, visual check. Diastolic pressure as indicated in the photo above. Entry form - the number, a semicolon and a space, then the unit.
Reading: 108; mmHg
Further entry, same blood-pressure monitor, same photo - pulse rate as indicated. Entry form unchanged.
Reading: 109; bpm
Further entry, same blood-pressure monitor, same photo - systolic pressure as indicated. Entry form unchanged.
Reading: 167; mmHg
